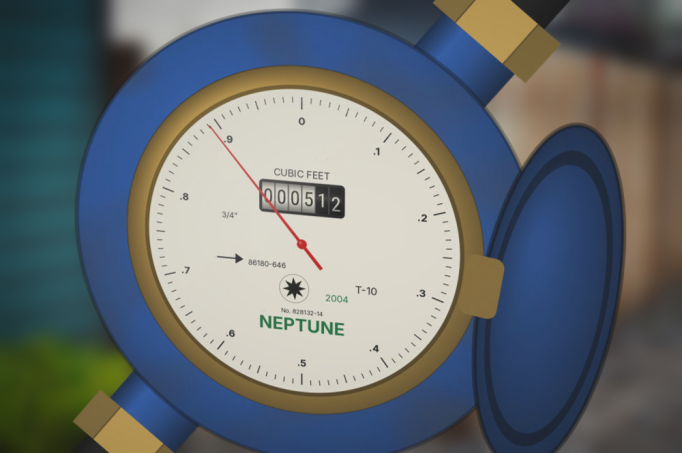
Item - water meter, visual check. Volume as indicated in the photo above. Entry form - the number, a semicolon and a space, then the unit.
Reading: 511.89; ft³
